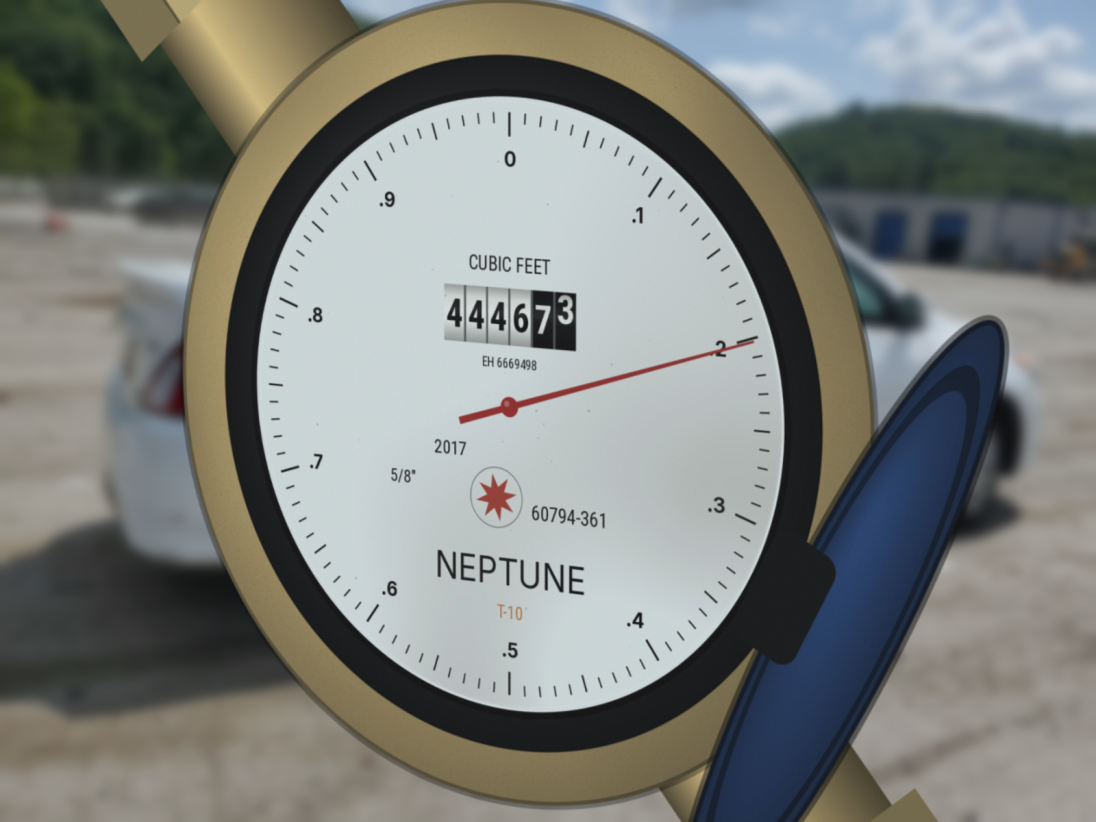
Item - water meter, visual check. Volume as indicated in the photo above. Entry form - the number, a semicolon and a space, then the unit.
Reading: 444673.20; ft³
